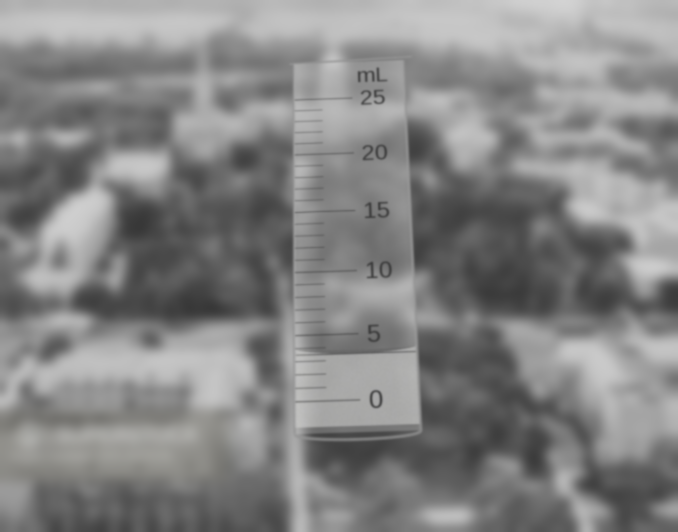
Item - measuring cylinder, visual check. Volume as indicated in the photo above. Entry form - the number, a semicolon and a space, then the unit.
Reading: 3.5; mL
